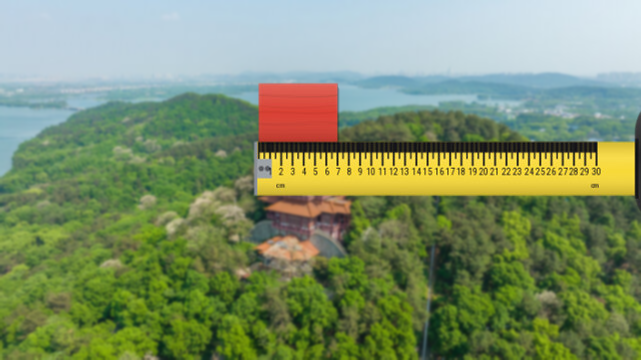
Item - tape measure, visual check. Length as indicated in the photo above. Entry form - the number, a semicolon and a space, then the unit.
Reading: 7; cm
